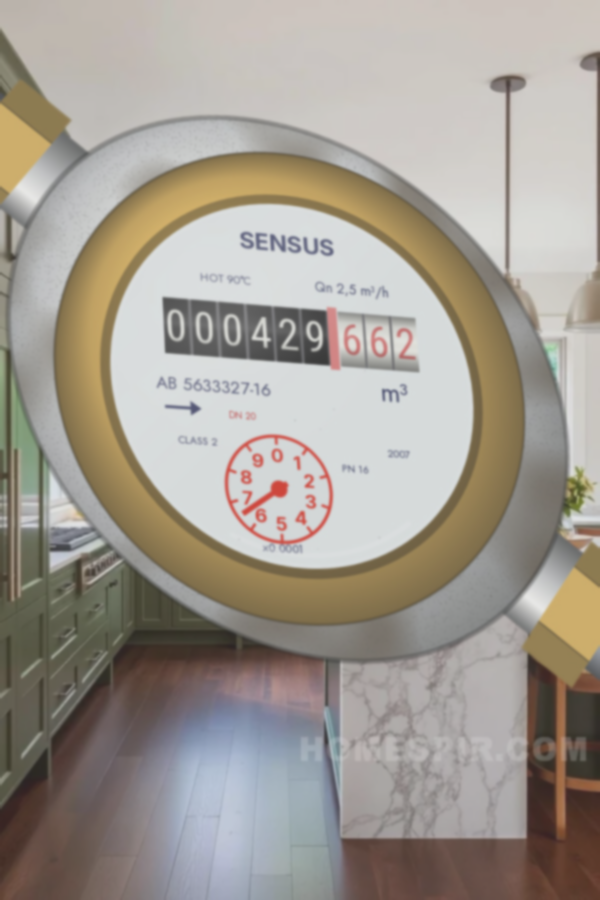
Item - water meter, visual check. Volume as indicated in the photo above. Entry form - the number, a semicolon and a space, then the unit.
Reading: 429.6626; m³
